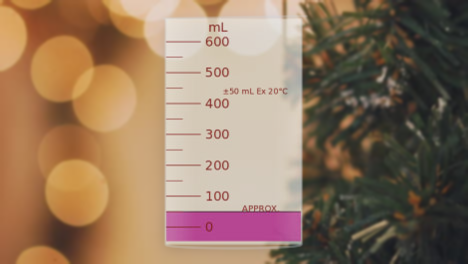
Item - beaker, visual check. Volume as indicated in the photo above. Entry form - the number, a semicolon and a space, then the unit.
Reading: 50; mL
